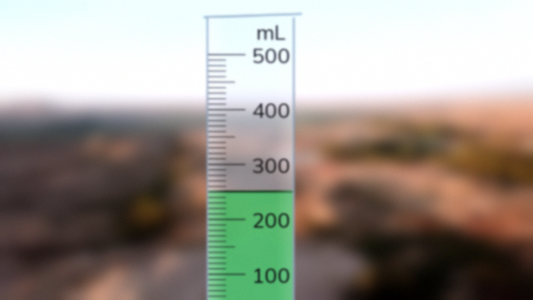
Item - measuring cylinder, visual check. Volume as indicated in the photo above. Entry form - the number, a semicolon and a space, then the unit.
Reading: 250; mL
